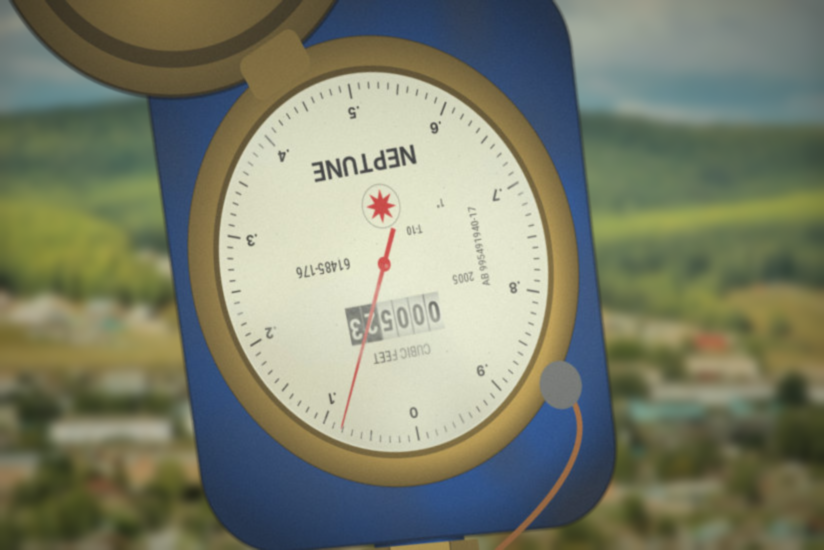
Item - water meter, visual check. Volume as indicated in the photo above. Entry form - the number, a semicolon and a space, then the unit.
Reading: 523.08; ft³
